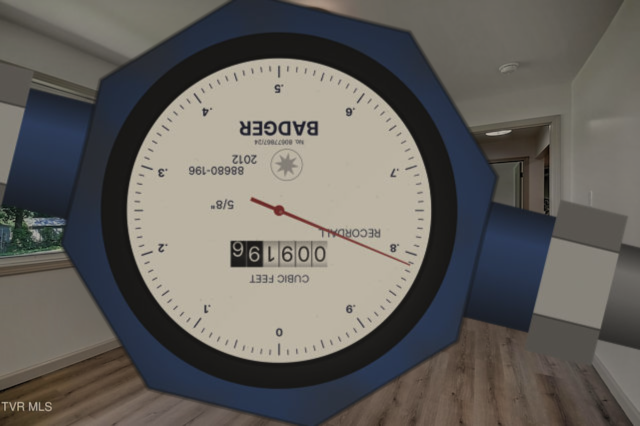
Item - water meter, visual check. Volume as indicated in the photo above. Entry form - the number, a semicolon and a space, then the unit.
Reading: 9195.81; ft³
